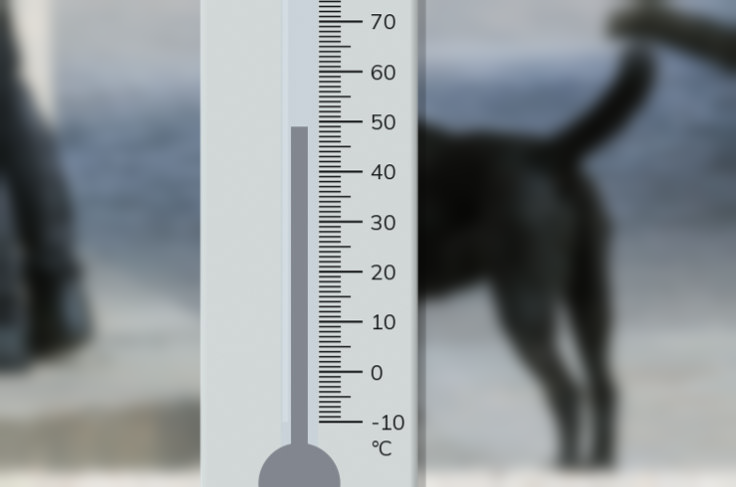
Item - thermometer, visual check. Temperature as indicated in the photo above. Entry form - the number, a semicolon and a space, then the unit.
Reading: 49; °C
